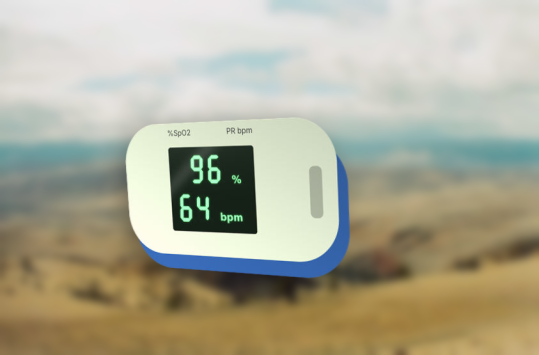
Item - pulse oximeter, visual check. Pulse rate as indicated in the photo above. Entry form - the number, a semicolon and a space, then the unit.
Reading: 64; bpm
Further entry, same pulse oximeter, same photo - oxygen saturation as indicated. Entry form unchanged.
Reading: 96; %
